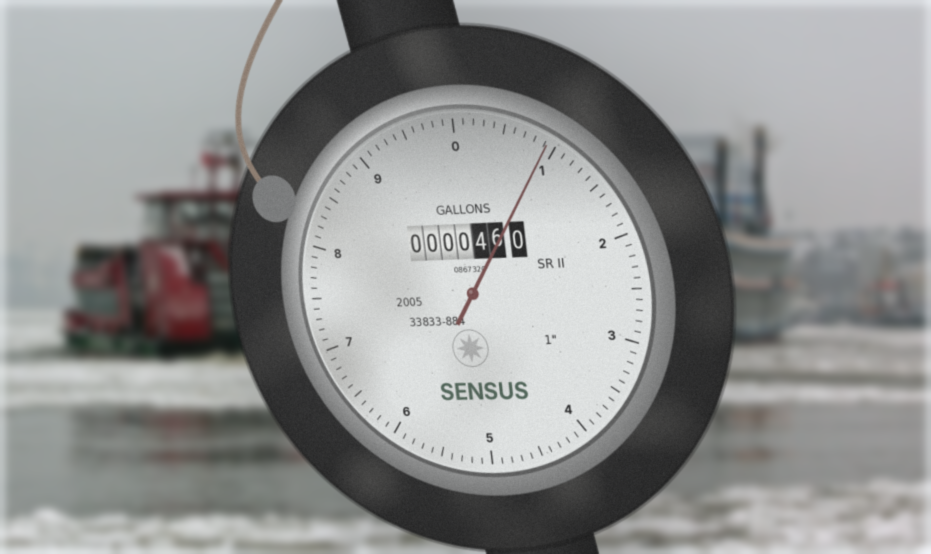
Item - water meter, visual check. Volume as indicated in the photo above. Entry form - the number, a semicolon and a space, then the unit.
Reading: 460.9; gal
